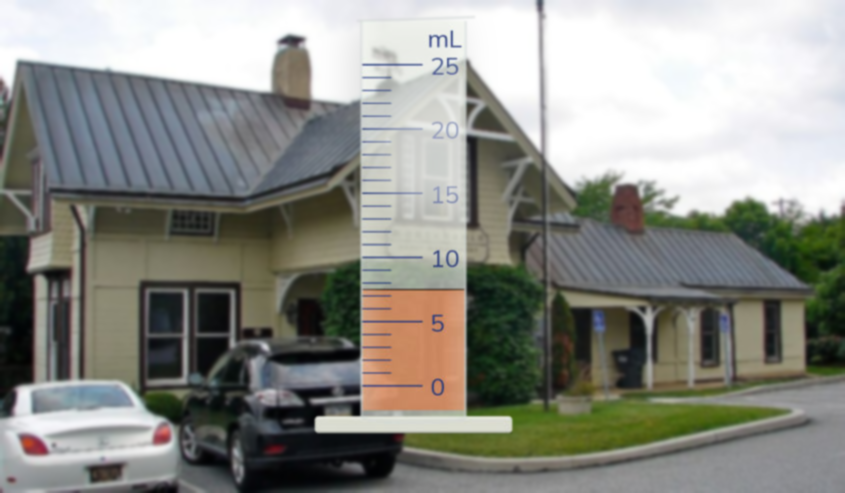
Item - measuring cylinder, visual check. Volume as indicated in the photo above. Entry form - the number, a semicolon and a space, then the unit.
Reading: 7.5; mL
